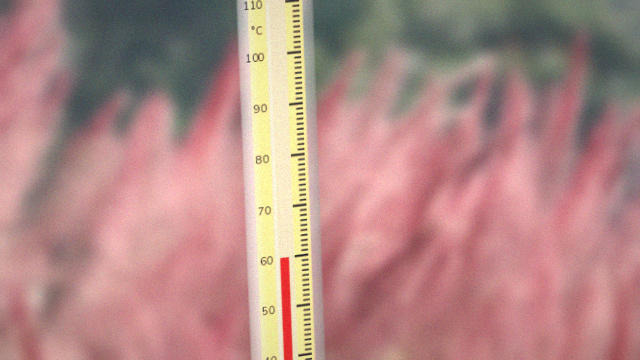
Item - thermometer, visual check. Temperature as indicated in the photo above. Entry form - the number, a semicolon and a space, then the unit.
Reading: 60; °C
